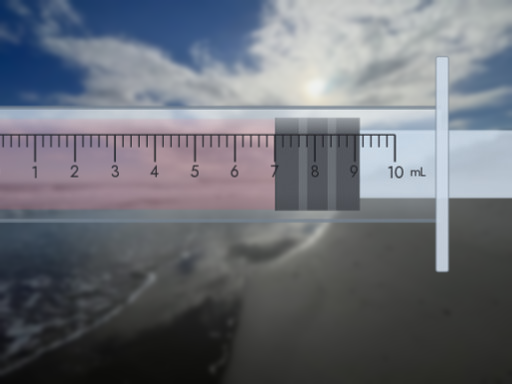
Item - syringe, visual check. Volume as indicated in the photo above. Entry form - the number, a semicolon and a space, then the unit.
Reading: 7; mL
